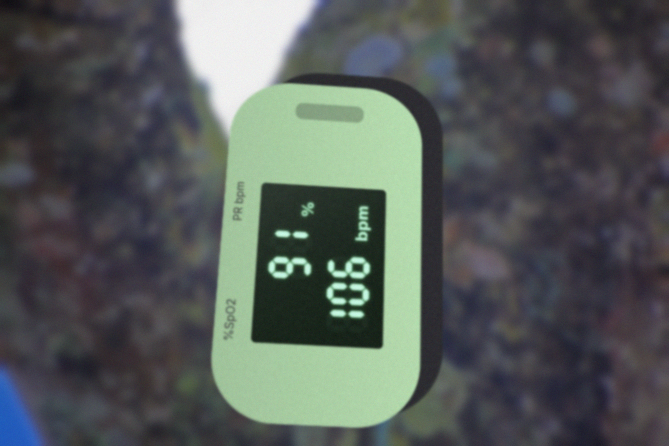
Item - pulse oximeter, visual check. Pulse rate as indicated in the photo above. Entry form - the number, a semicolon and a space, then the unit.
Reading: 106; bpm
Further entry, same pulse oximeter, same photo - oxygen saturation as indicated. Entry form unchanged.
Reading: 91; %
